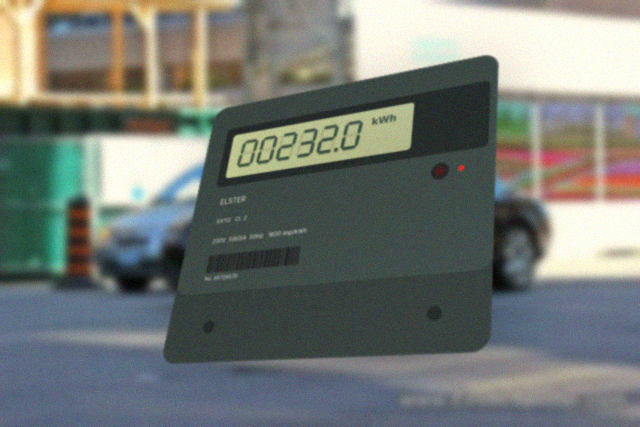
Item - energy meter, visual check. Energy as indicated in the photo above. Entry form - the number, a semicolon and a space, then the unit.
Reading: 232.0; kWh
